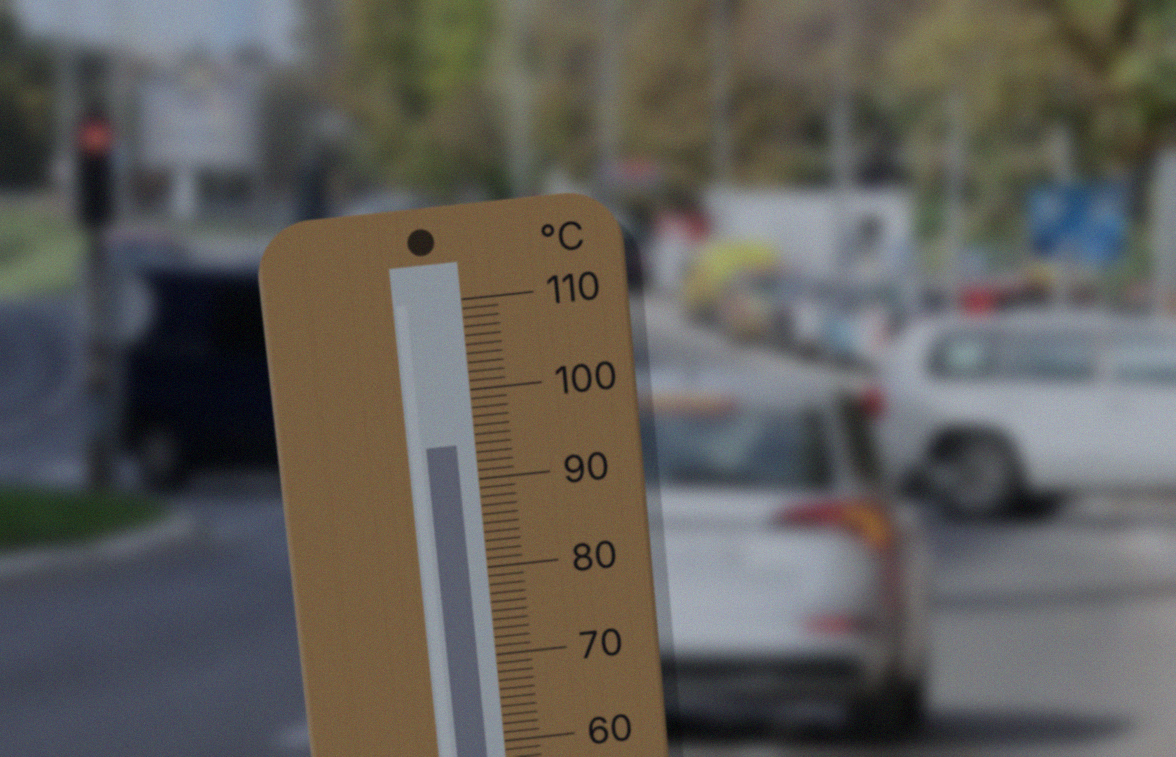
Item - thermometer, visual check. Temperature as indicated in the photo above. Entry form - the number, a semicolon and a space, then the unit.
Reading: 94; °C
